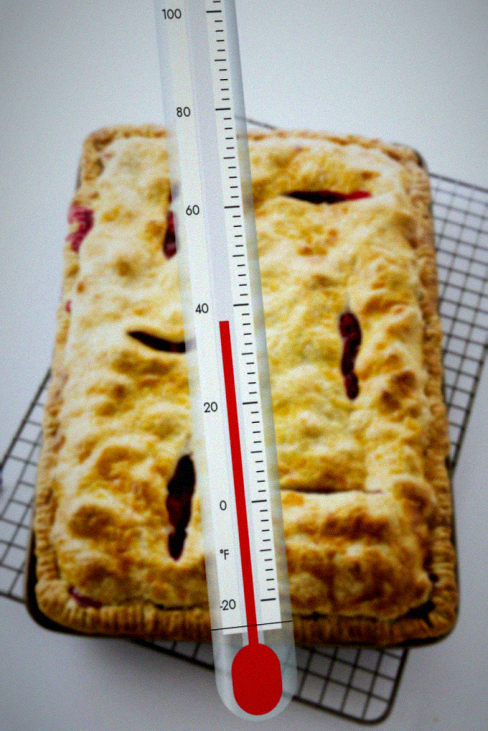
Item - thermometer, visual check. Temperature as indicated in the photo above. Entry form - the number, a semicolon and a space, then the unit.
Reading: 37; °F
